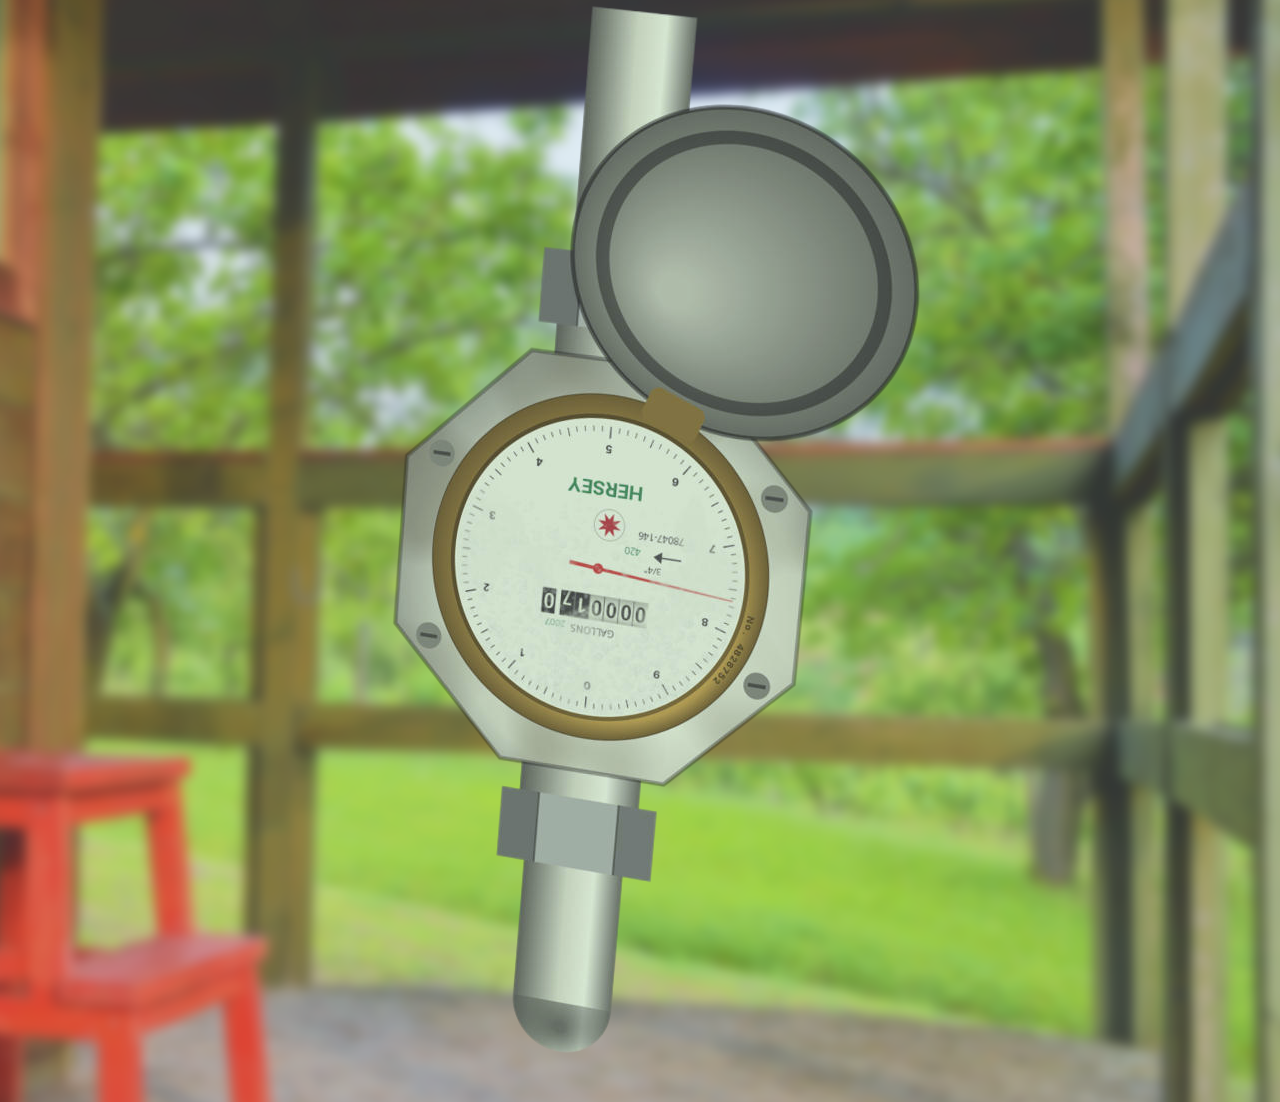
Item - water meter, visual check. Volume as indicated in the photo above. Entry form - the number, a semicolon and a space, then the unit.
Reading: 167.6; gal
